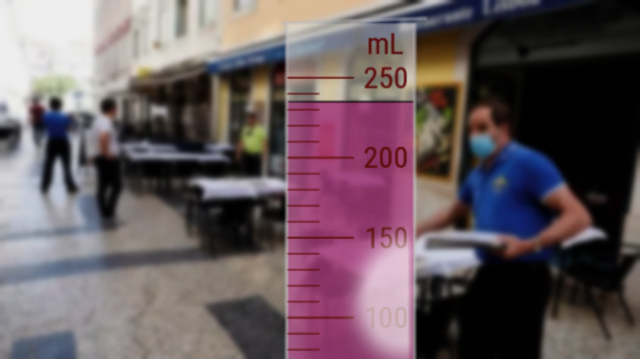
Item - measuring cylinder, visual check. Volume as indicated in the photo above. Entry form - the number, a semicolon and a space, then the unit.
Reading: 235; mL
